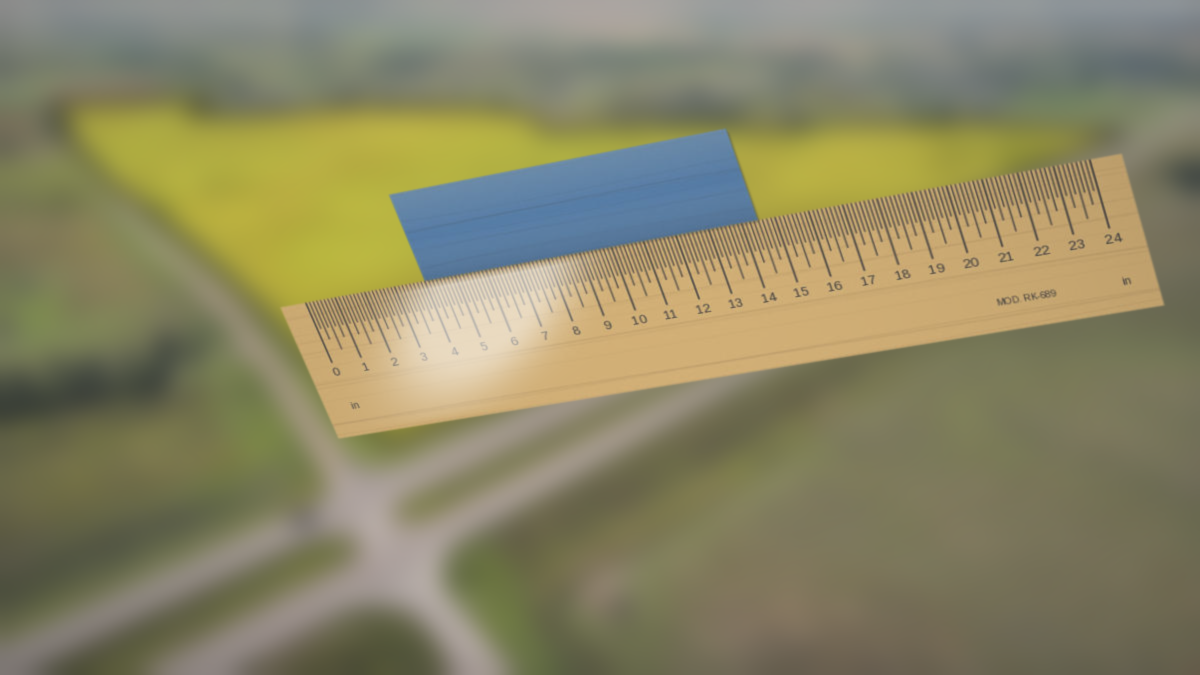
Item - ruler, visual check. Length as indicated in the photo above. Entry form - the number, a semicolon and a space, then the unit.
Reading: 10.5; in
